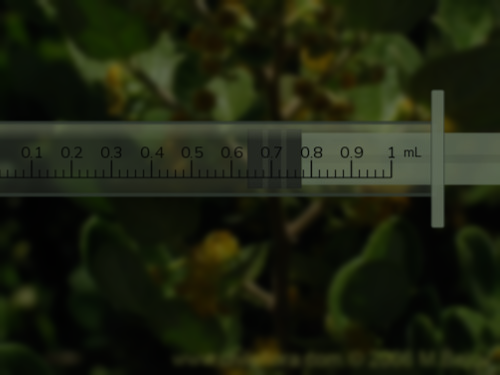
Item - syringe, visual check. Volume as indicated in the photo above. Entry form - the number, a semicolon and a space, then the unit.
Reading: 0.64; mL
